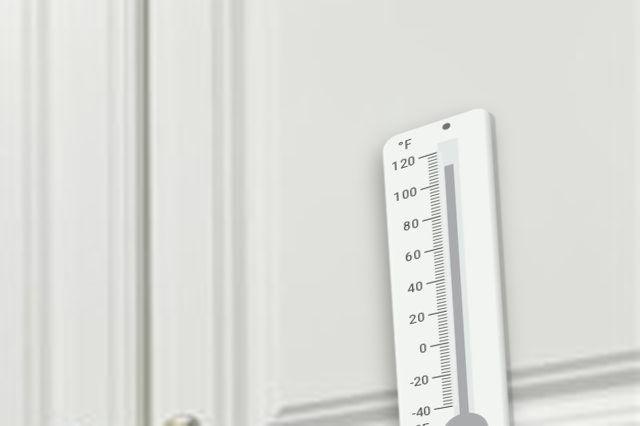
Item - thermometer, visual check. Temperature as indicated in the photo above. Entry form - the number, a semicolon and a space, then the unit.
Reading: 110; °F
